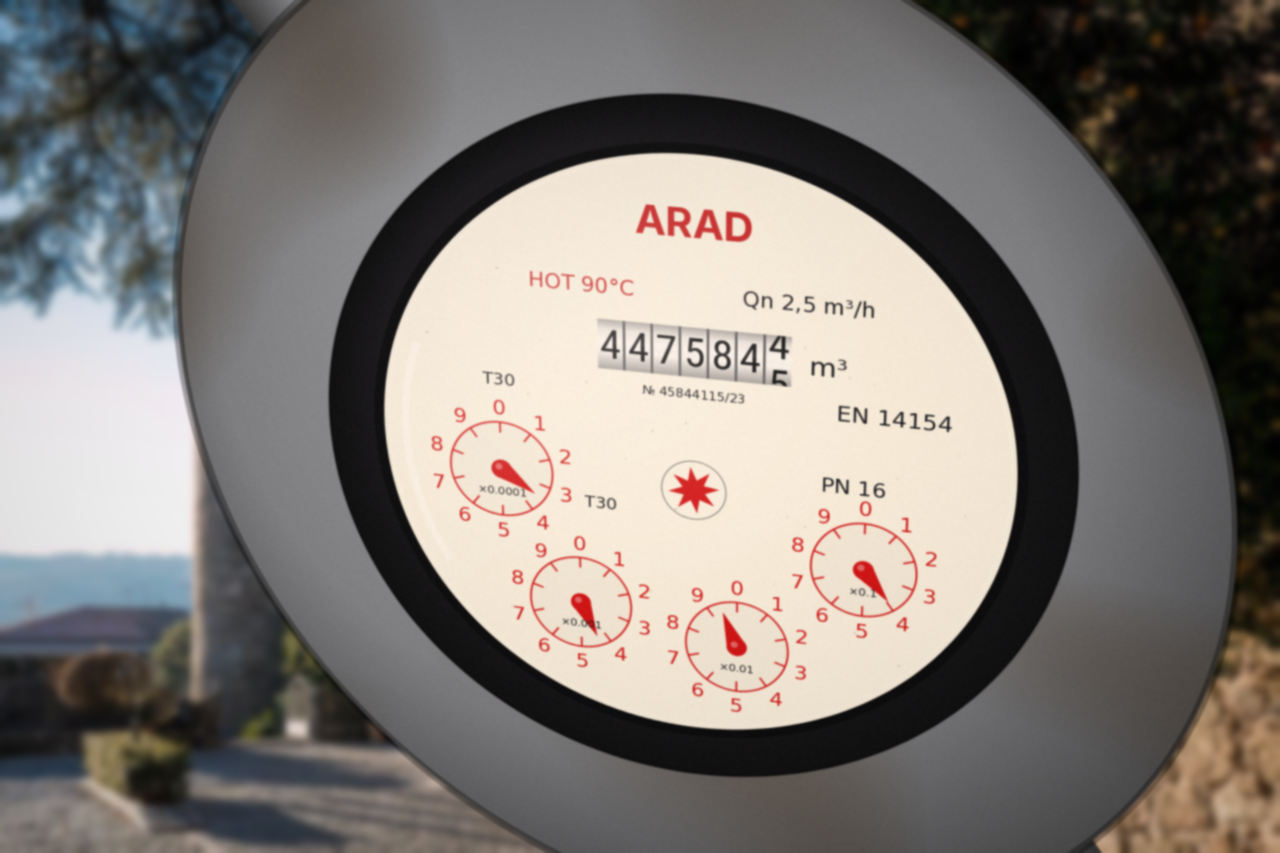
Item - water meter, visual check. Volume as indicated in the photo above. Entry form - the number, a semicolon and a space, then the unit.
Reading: 4475844.3943; m³
